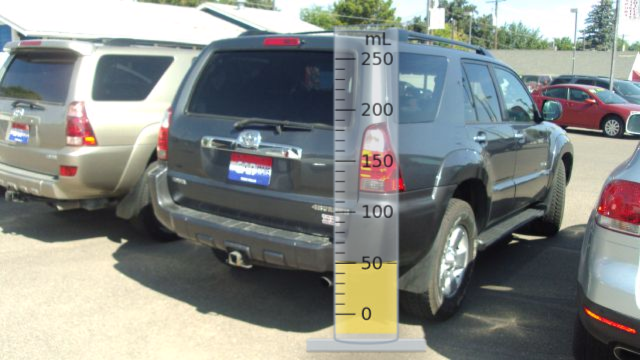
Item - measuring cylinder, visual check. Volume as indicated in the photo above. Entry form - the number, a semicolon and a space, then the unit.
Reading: 50; mL
